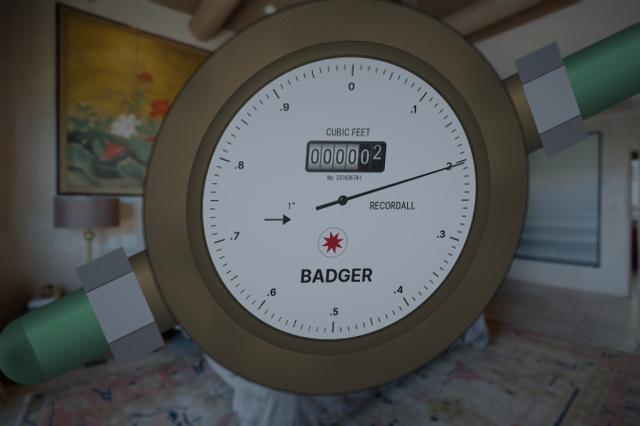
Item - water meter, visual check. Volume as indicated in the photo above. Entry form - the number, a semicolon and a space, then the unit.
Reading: 2.20; ft³
